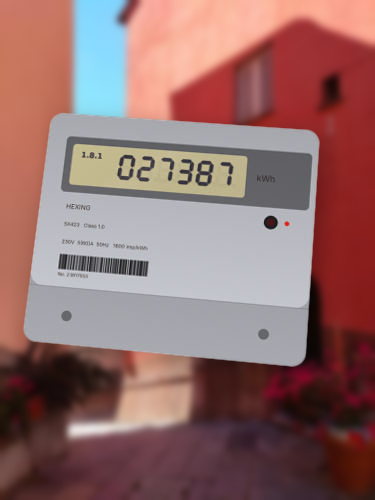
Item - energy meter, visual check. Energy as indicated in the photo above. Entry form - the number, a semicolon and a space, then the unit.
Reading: 27387; kWh
